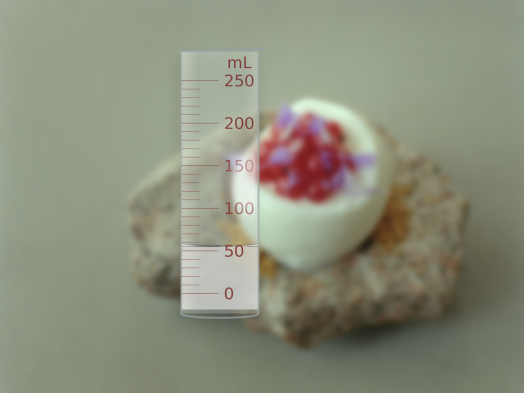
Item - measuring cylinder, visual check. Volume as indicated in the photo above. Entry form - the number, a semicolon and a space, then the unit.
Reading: 55; mL
